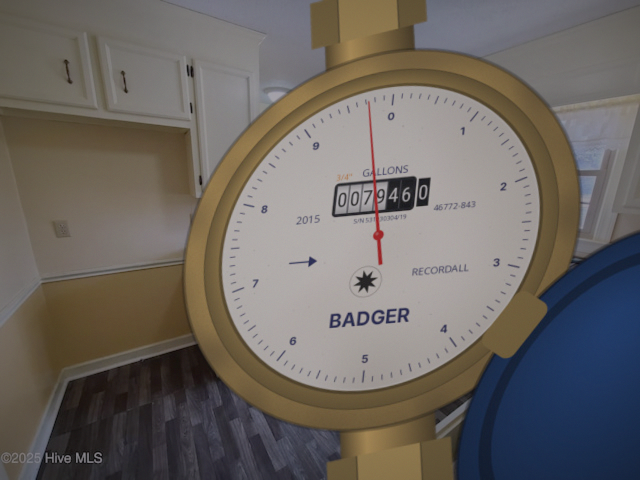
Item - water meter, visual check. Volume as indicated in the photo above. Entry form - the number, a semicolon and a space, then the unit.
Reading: 79459.7; gal
